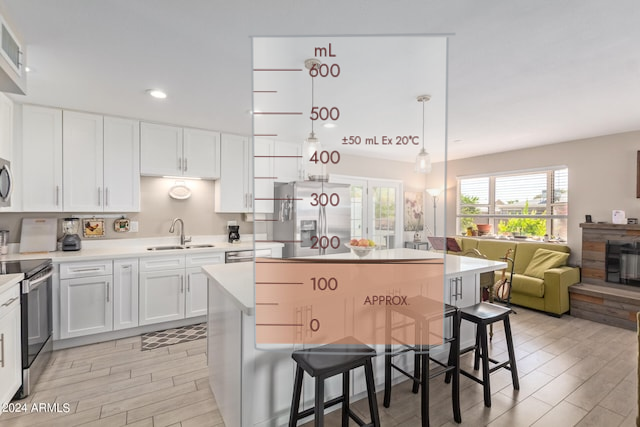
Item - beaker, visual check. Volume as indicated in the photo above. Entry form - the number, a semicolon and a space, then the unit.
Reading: 150; mL
